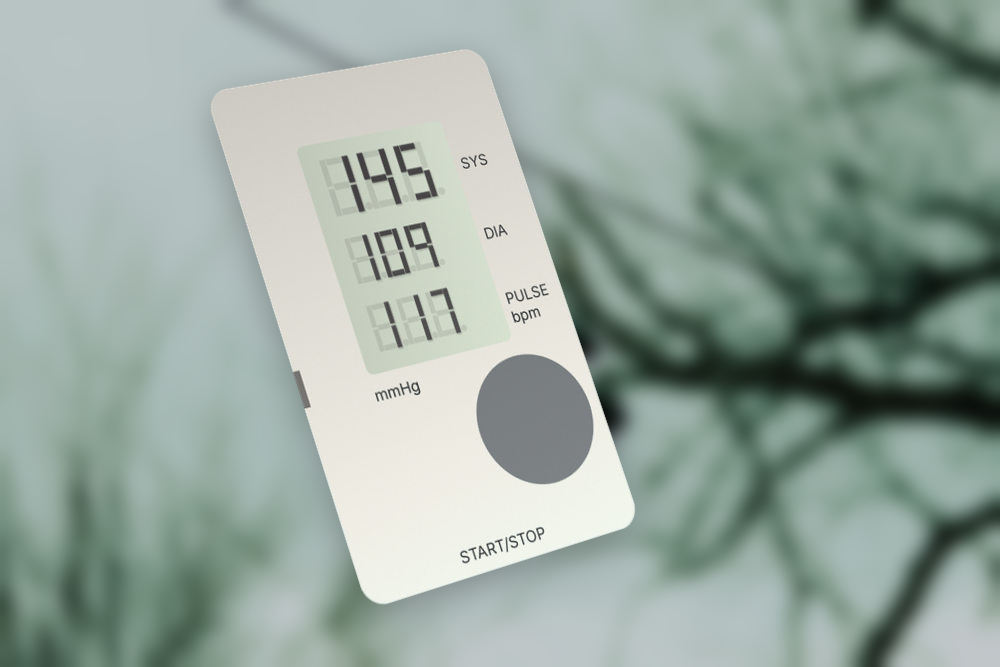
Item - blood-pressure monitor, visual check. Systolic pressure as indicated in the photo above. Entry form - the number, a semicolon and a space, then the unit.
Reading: 145; mmHg
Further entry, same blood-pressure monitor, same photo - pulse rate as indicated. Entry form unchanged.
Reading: 117; bpm
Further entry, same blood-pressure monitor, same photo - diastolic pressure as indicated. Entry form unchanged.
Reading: 109; mmHg
